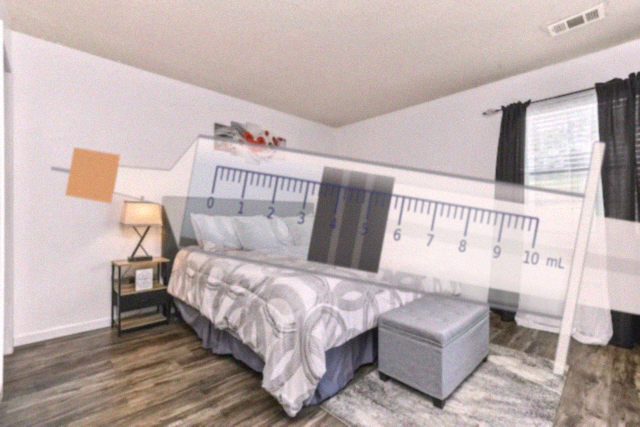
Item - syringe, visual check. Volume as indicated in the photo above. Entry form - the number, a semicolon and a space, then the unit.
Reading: 3.4; mL
